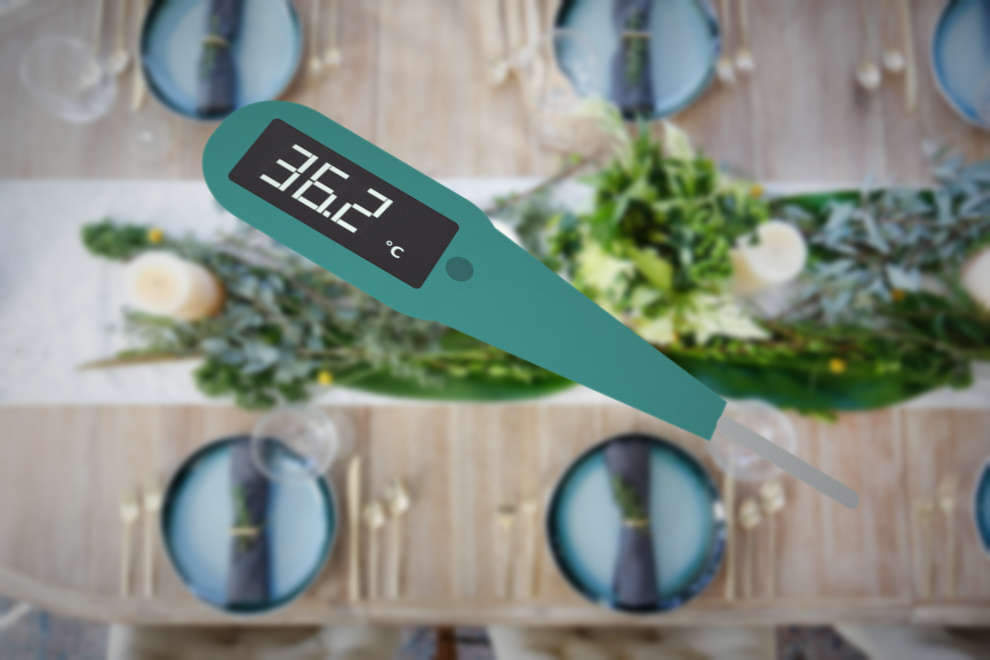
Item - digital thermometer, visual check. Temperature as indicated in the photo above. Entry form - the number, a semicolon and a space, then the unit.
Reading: 36.2; °C
